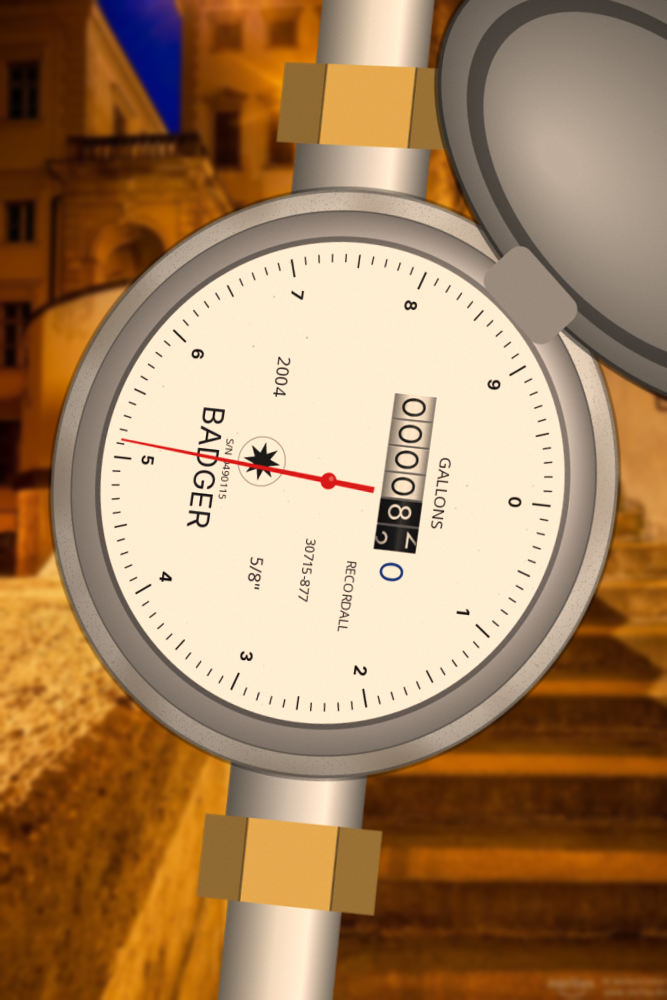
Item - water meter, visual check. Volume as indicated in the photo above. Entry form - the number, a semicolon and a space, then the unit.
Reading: 825.1; gal
